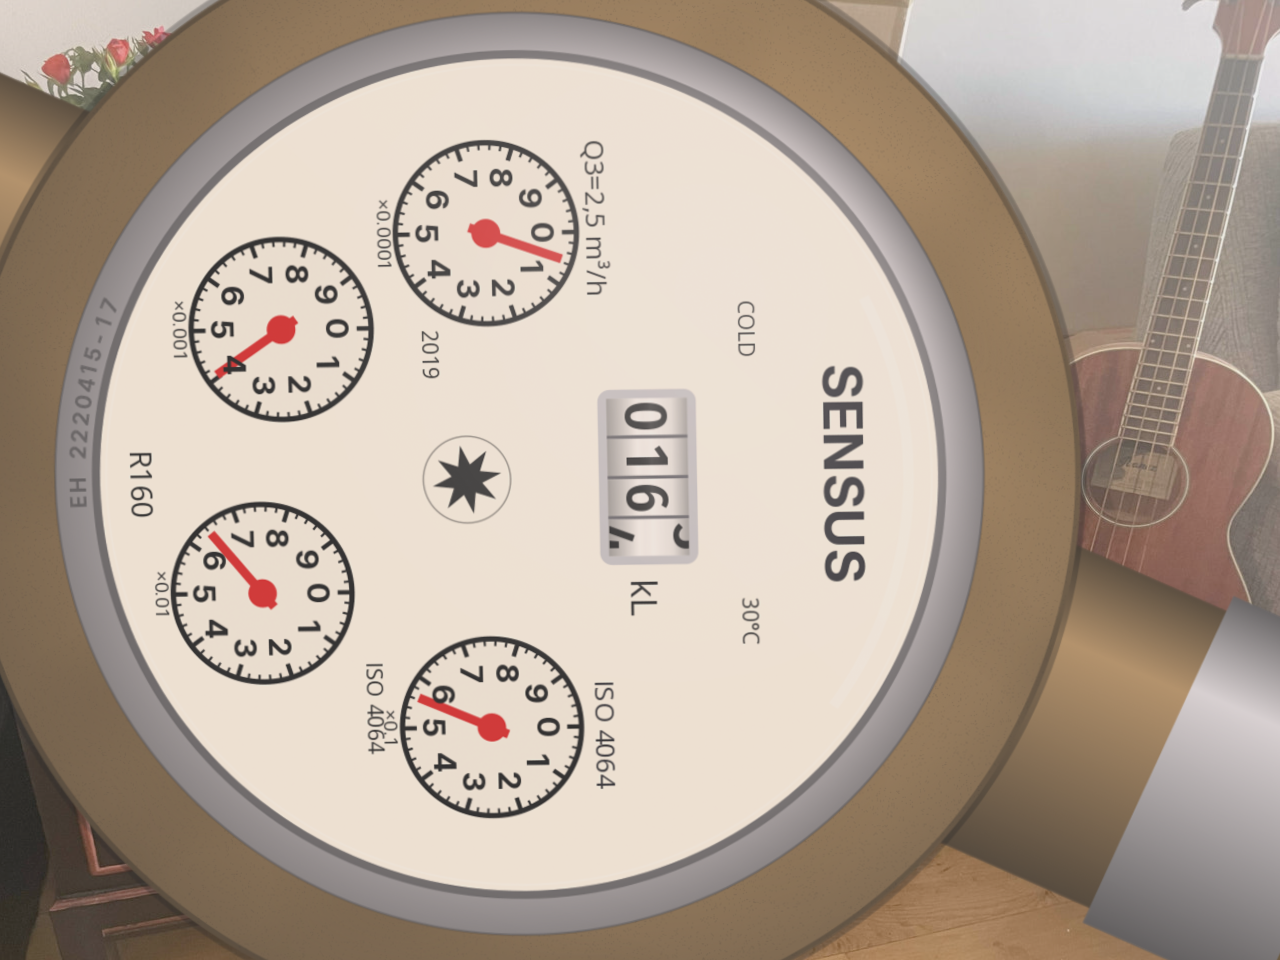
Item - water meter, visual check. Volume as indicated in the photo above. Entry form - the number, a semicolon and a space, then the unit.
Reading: 163.5640; kL
